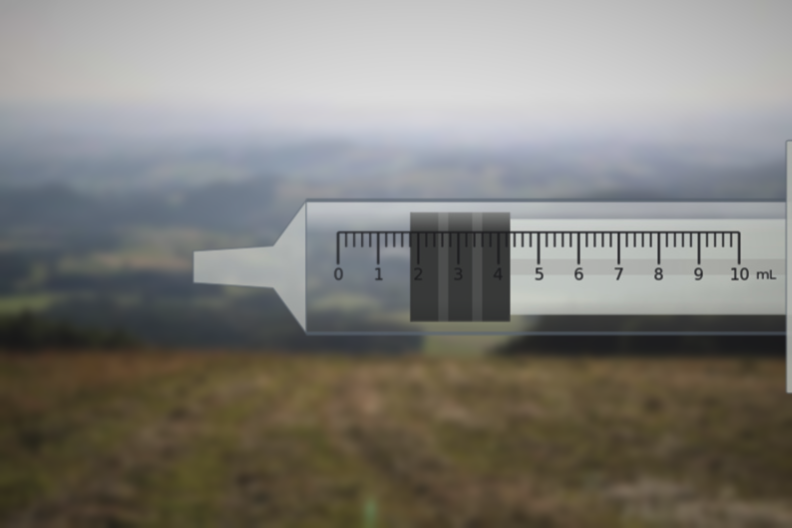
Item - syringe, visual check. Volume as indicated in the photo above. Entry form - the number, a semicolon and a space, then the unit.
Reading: 1.8; mL
